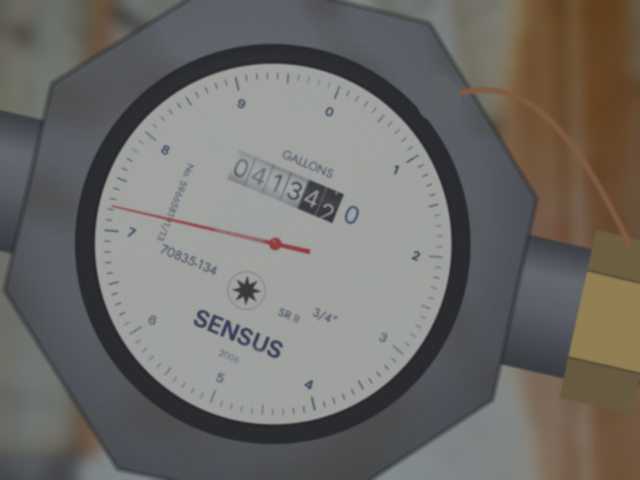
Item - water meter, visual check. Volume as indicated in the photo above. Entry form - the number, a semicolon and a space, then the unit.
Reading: 413417.2; gal
